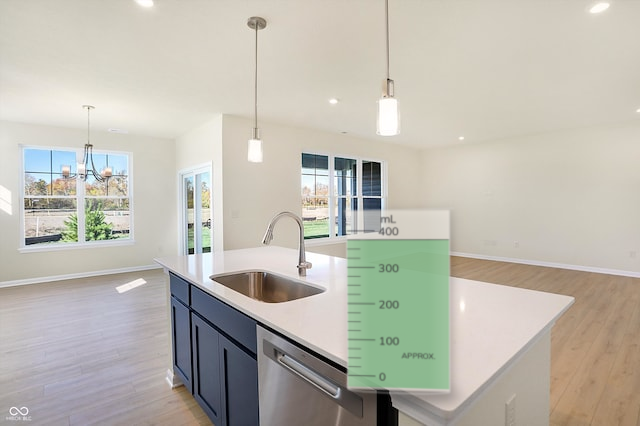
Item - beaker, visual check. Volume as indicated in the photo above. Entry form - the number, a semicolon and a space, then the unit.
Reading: 375; mL
